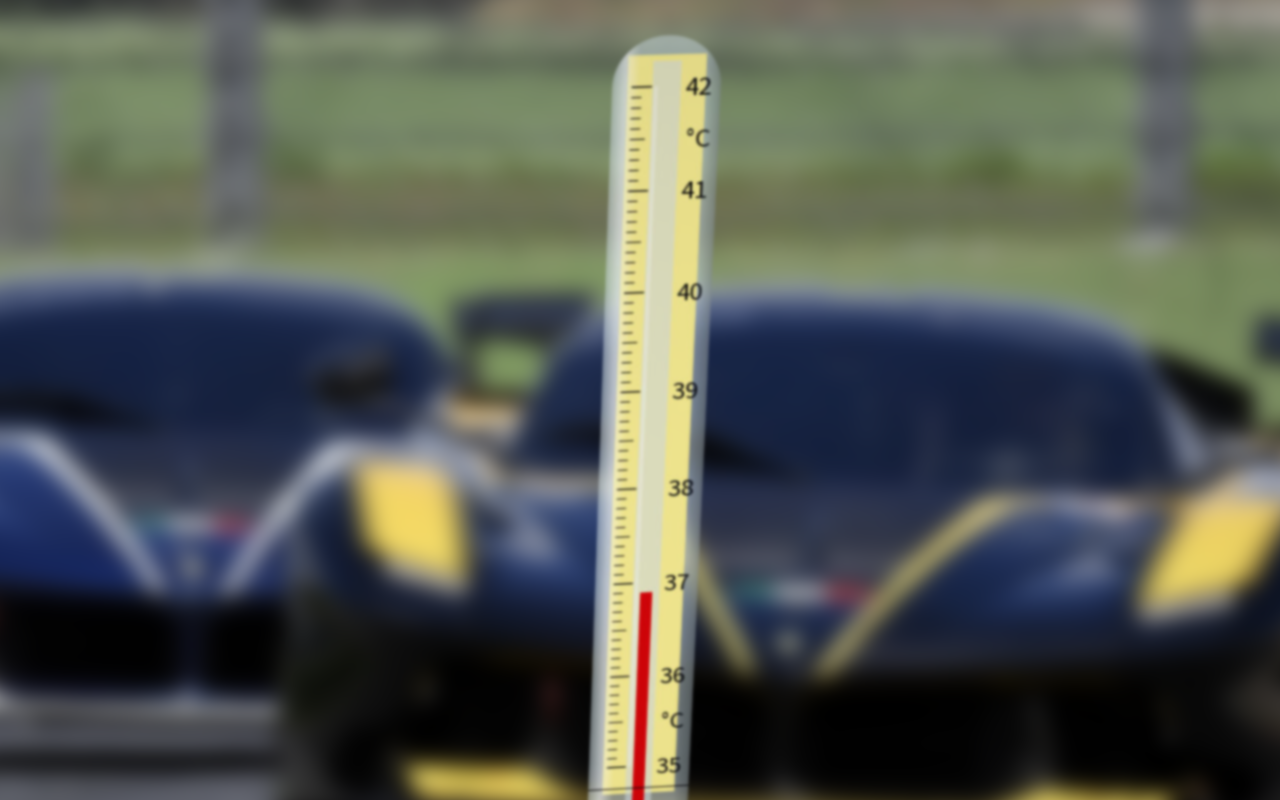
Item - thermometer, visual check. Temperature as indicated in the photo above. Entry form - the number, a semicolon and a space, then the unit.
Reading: 36.9; °C
